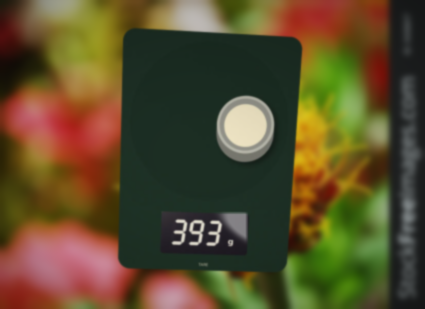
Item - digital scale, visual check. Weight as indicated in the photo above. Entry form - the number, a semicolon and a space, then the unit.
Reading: 393; g
